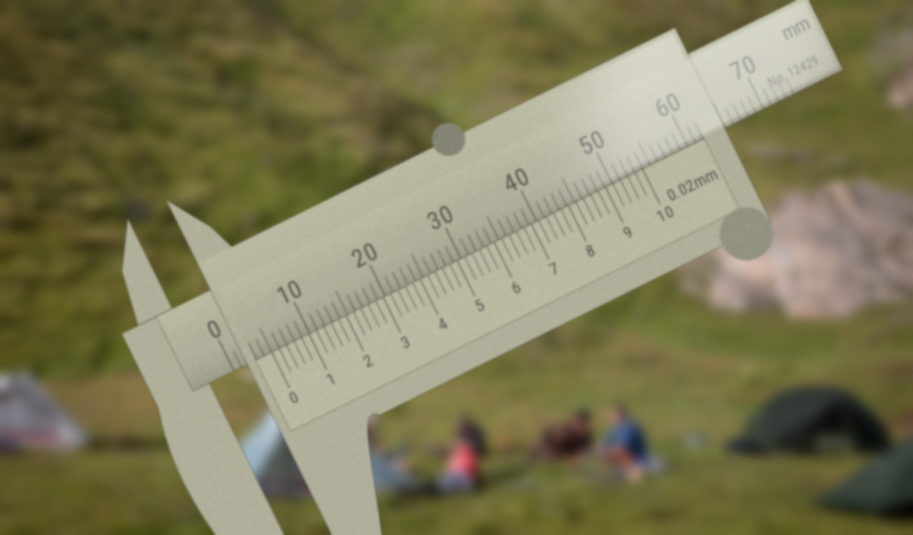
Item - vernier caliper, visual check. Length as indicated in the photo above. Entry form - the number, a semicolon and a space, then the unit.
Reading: 5.0; mm
